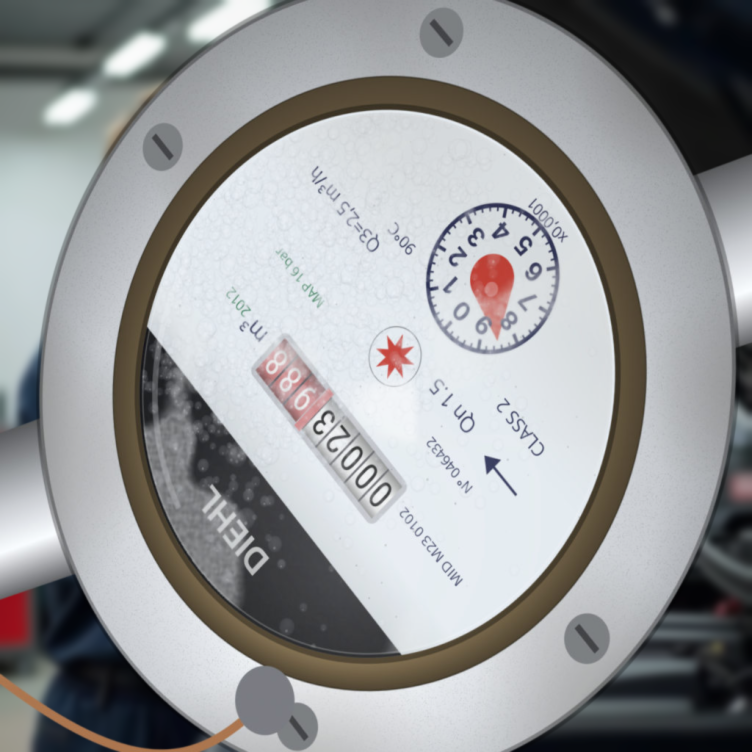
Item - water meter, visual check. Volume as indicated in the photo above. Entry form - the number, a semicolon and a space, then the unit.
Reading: 23.9888; m³
